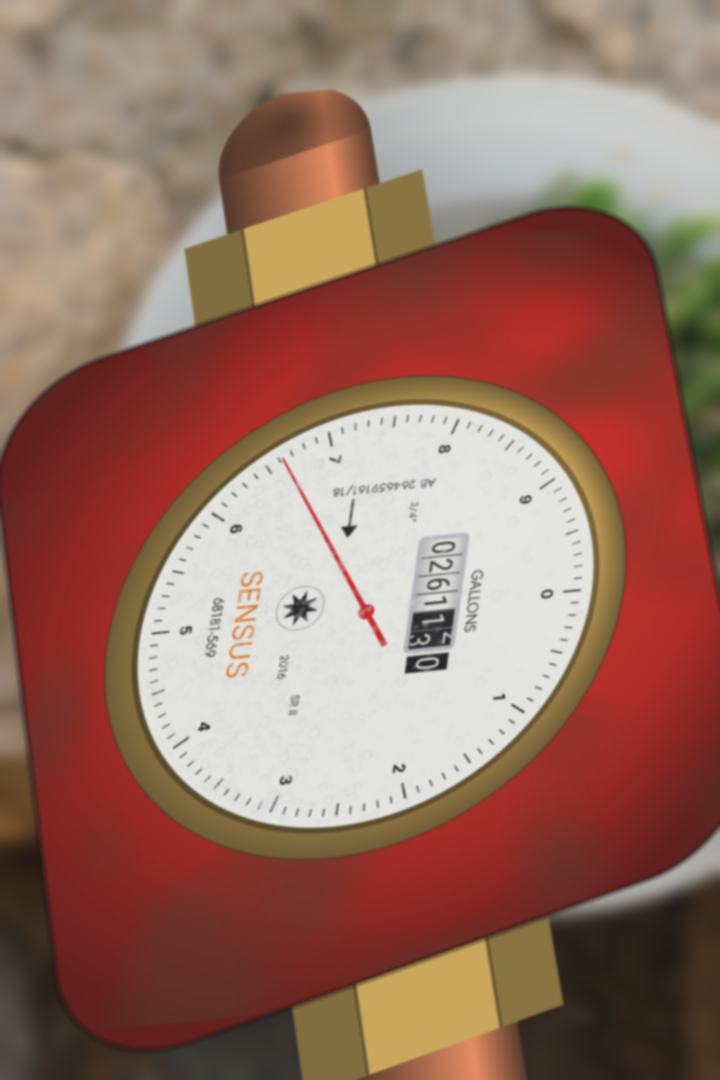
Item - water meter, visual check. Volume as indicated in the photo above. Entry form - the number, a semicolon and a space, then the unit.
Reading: 261126.6; gal
